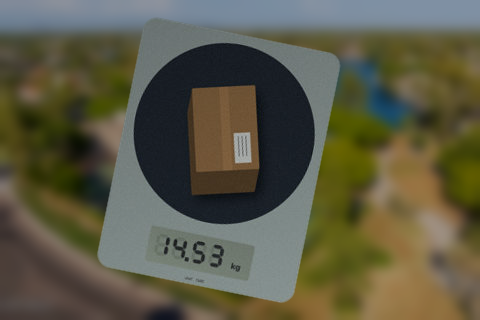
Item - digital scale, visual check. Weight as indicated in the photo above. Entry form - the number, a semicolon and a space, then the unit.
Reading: 14.53; kg
